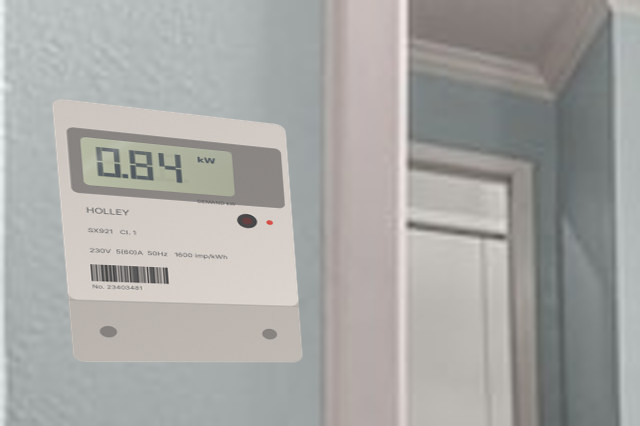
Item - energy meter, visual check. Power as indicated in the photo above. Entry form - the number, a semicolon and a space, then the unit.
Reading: 0.84; kW
